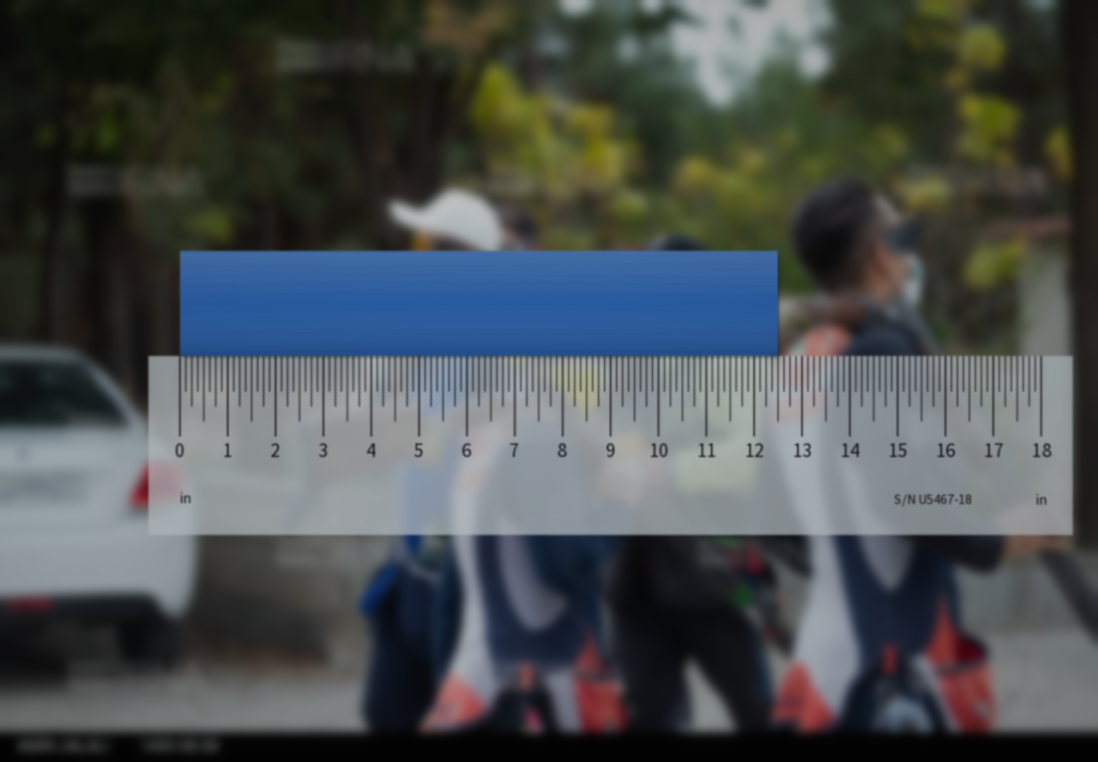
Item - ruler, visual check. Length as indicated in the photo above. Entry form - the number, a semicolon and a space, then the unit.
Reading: 12.5; in
